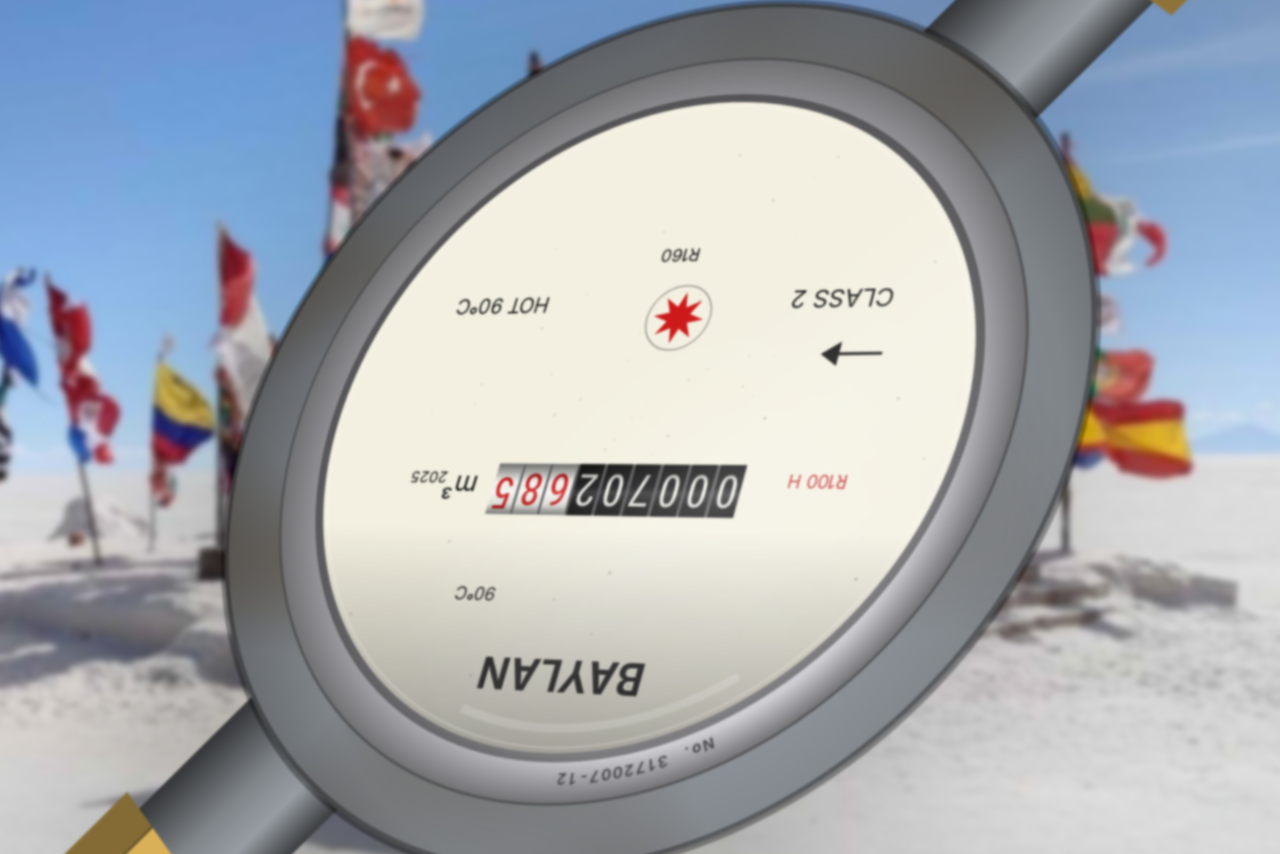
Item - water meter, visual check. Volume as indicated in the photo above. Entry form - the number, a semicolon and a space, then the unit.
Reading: 702.685; m³
